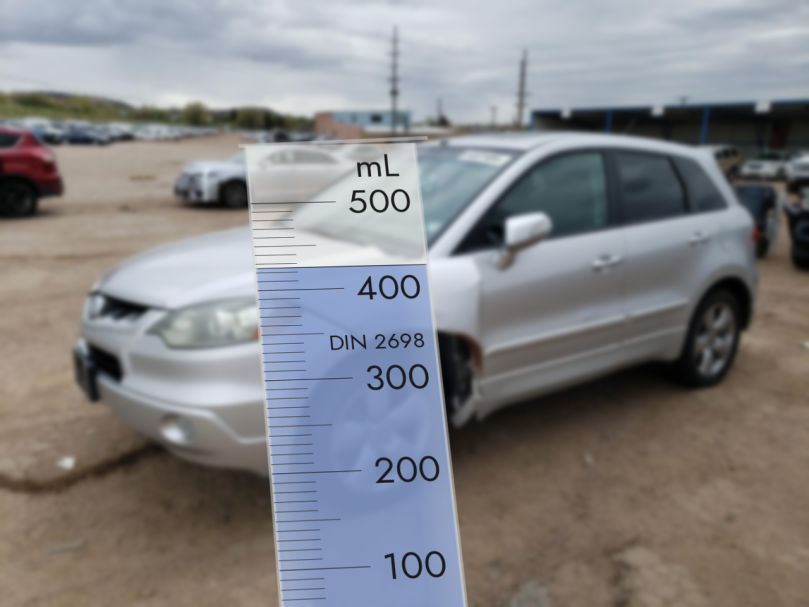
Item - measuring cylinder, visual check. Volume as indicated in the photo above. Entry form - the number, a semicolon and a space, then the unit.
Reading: 425; mL
